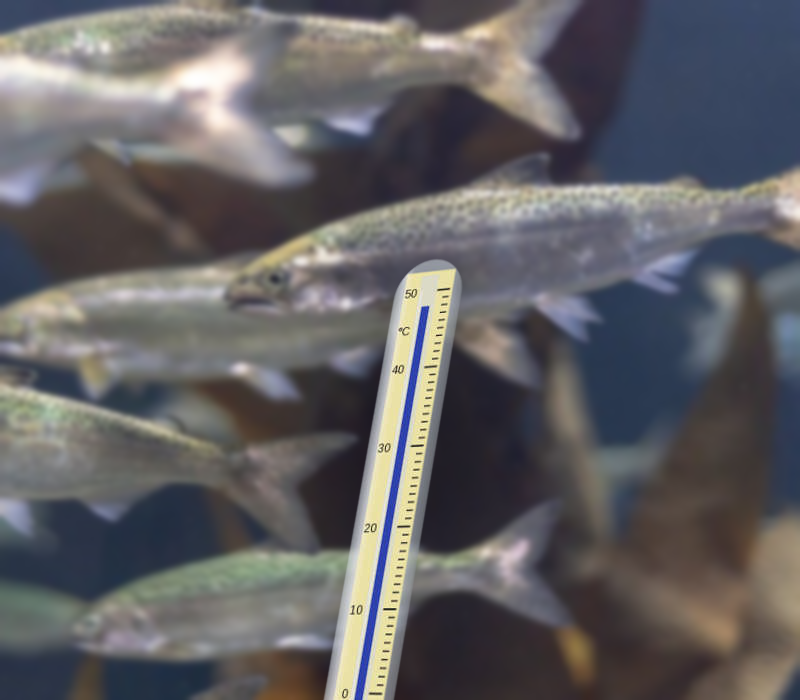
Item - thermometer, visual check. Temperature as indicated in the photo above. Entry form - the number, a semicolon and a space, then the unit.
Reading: 48; °C
